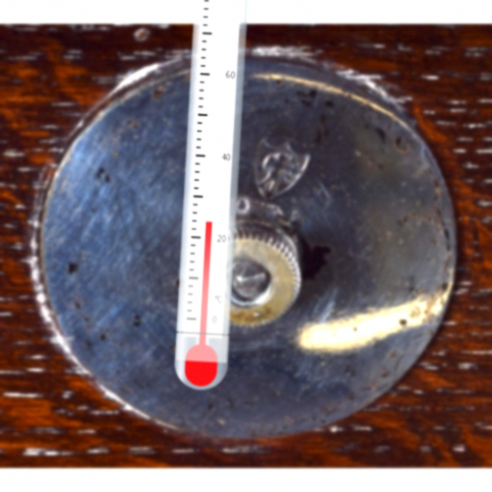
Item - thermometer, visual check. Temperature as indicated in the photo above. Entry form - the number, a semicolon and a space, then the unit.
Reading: 24; °C
